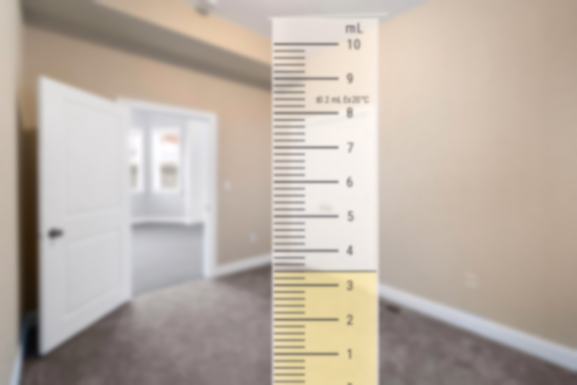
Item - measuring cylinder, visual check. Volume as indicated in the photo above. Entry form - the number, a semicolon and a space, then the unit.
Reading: 3.4; mL
